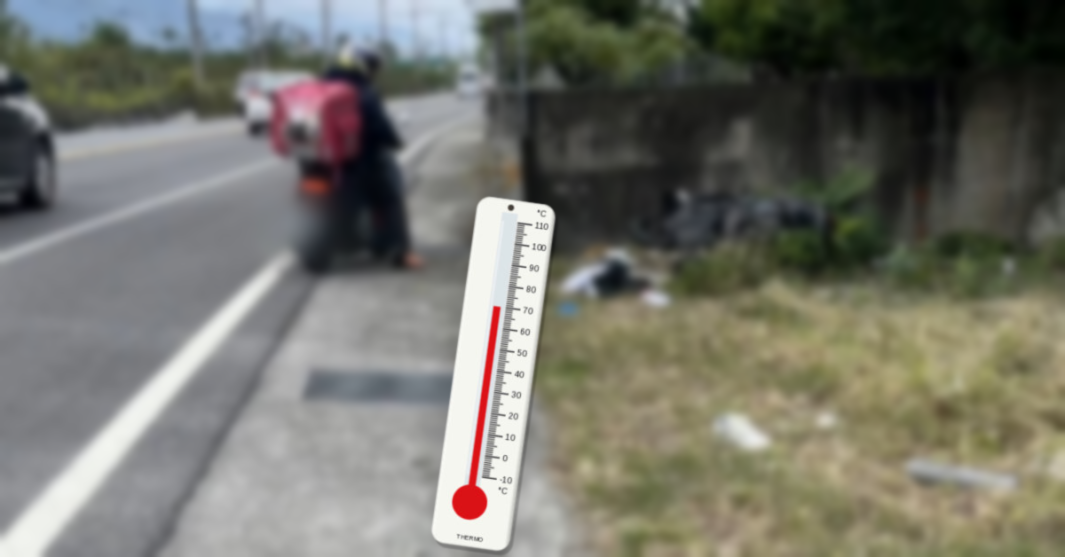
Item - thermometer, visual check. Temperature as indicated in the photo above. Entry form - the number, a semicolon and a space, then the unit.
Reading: 70; °C
